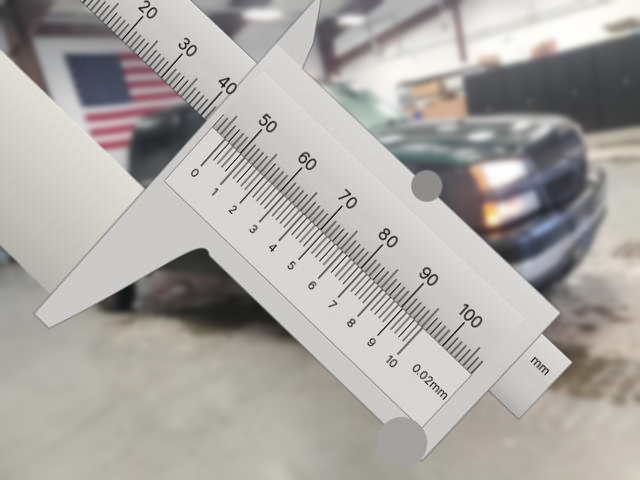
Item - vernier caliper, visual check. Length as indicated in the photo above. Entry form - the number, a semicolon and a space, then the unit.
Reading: 46.2; mm
